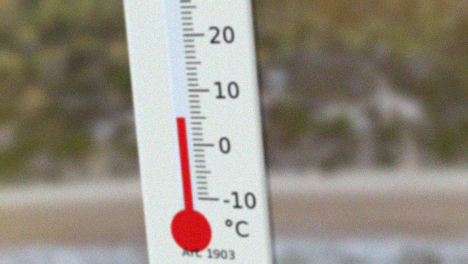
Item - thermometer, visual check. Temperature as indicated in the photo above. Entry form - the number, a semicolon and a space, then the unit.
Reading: 5; °C
